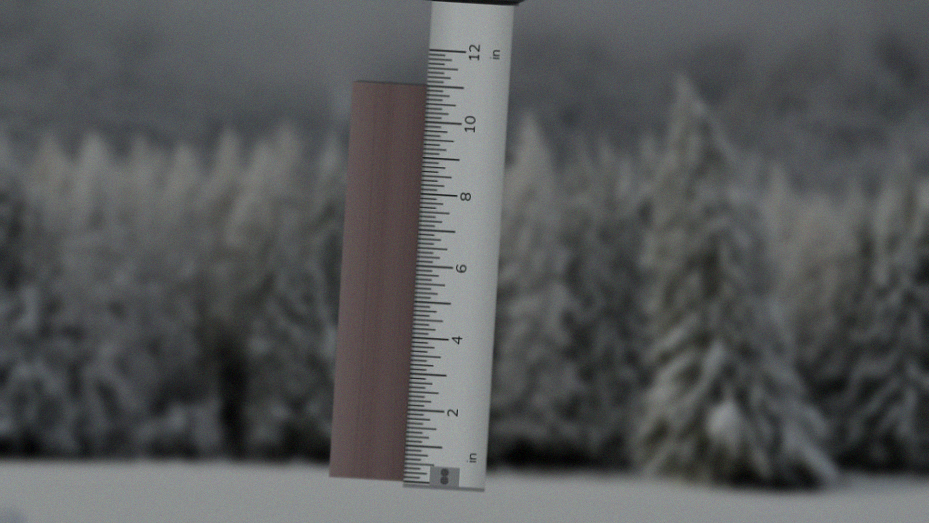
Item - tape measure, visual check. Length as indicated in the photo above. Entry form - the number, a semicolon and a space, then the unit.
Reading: 11; in
